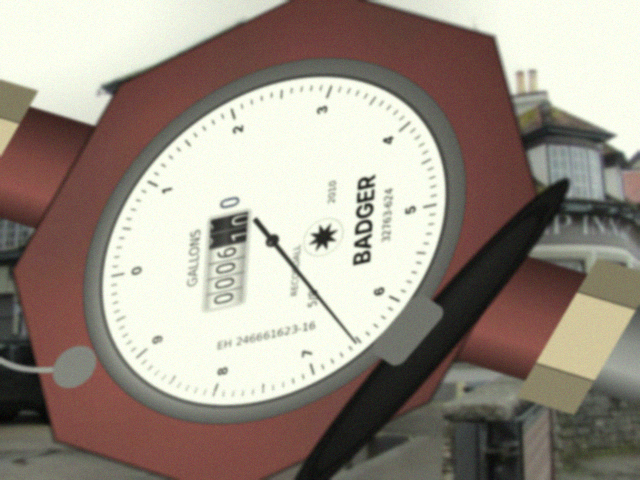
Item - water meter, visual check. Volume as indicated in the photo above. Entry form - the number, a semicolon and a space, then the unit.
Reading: 6096.5; gal
